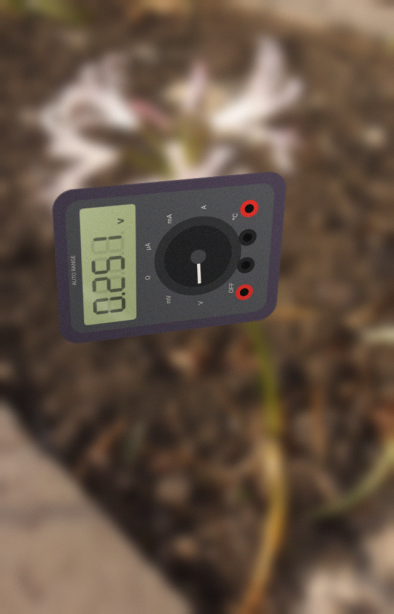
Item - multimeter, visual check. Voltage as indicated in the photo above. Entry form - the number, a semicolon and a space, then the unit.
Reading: 0.251; V
